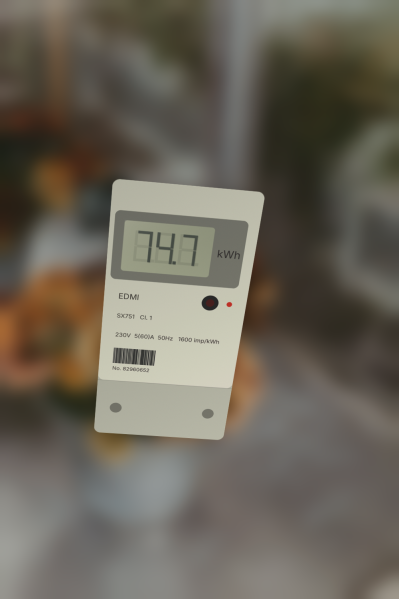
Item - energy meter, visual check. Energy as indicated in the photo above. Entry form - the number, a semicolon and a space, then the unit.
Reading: 74.7; kWh
